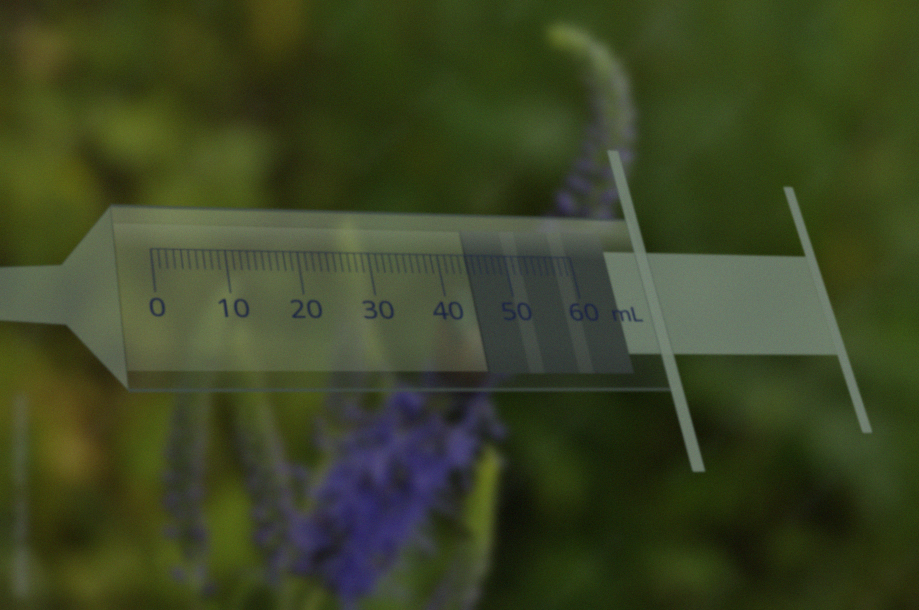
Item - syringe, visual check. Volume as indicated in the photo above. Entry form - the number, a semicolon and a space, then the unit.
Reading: 44; mL
